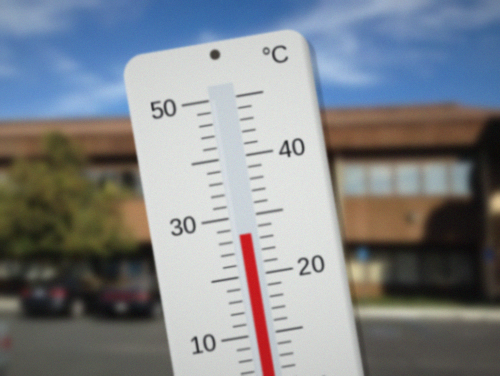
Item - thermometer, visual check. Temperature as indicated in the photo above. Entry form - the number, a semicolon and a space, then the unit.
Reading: 27; °C
